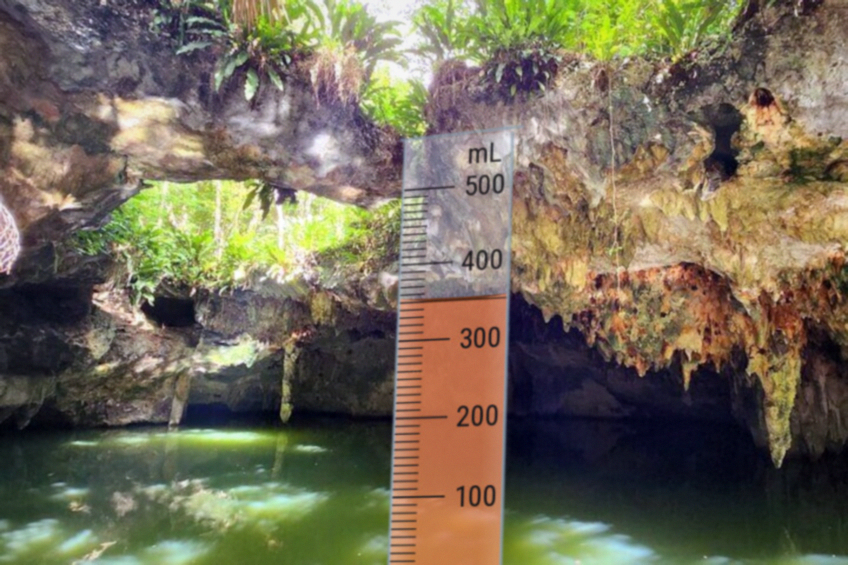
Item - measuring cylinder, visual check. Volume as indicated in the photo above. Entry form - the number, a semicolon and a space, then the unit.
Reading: 350; mL
